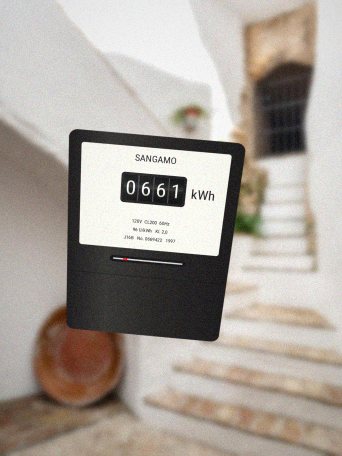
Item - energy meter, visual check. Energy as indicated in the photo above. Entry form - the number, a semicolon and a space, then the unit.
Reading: 661; kWh
